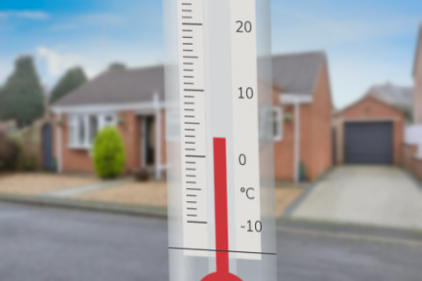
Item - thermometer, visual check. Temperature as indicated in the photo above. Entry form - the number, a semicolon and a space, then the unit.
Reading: 3; °C
